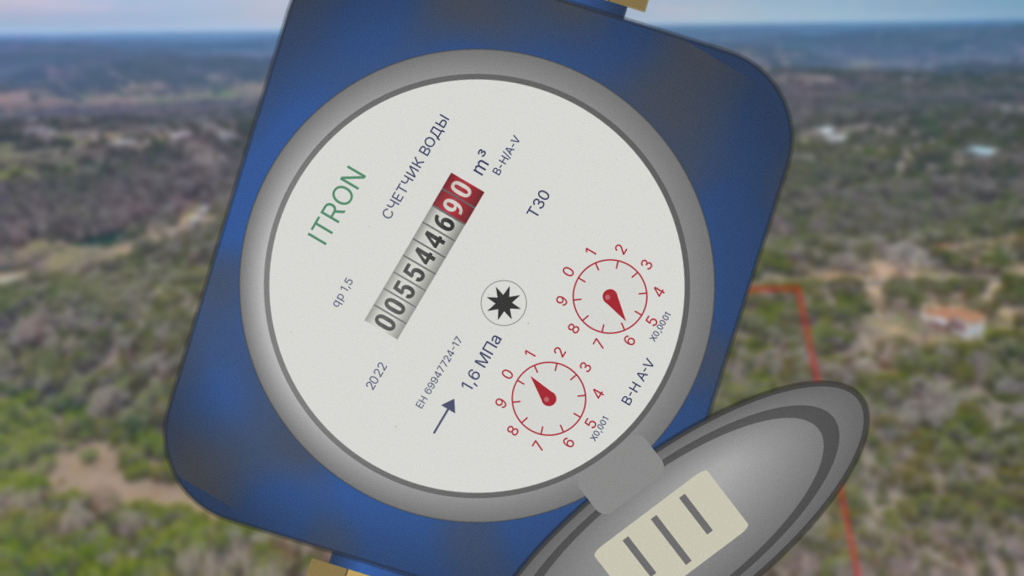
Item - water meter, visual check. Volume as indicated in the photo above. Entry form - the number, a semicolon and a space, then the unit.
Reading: 55446.9005; m³
